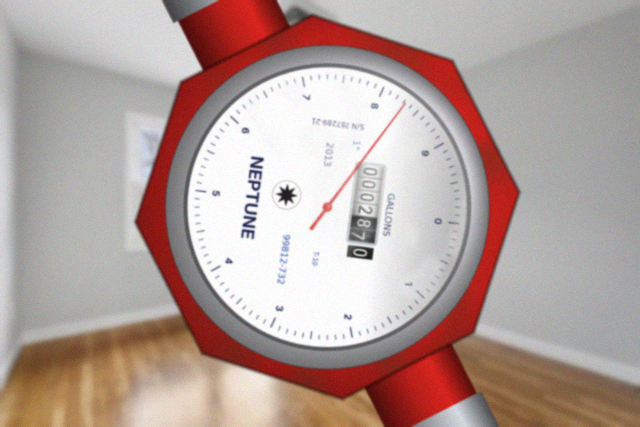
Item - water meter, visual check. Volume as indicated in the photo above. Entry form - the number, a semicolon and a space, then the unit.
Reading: 2868.3; gal
